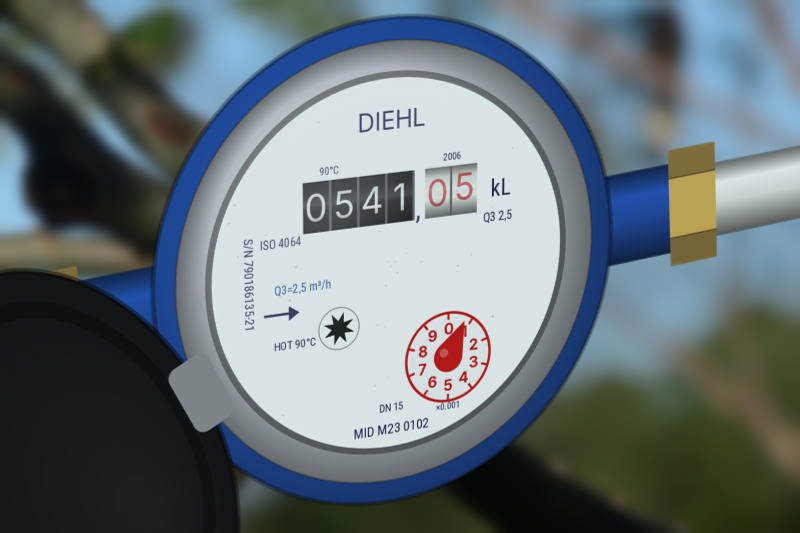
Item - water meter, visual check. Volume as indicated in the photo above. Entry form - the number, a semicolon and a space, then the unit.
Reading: 541.050; kL
